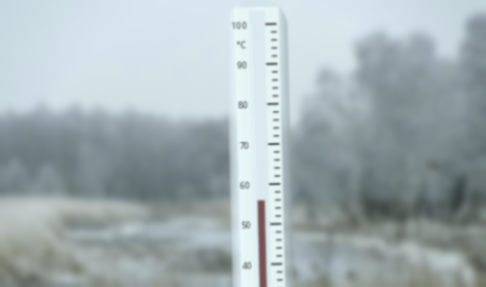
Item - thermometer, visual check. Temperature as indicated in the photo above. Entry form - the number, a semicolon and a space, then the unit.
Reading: 56; °C
